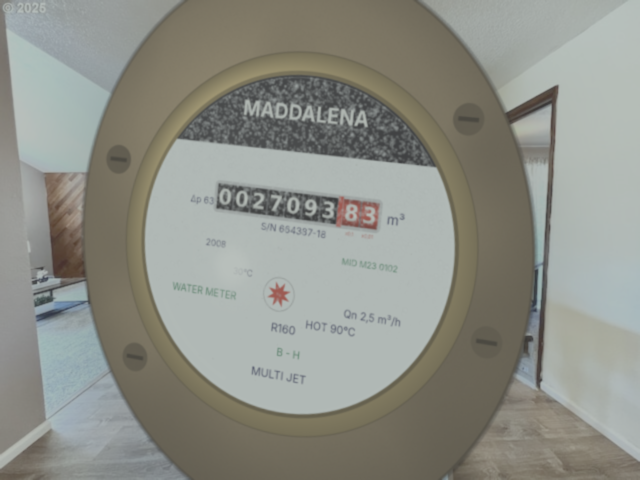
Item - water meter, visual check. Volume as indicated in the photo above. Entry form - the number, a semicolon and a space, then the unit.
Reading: 27093.83; m³
